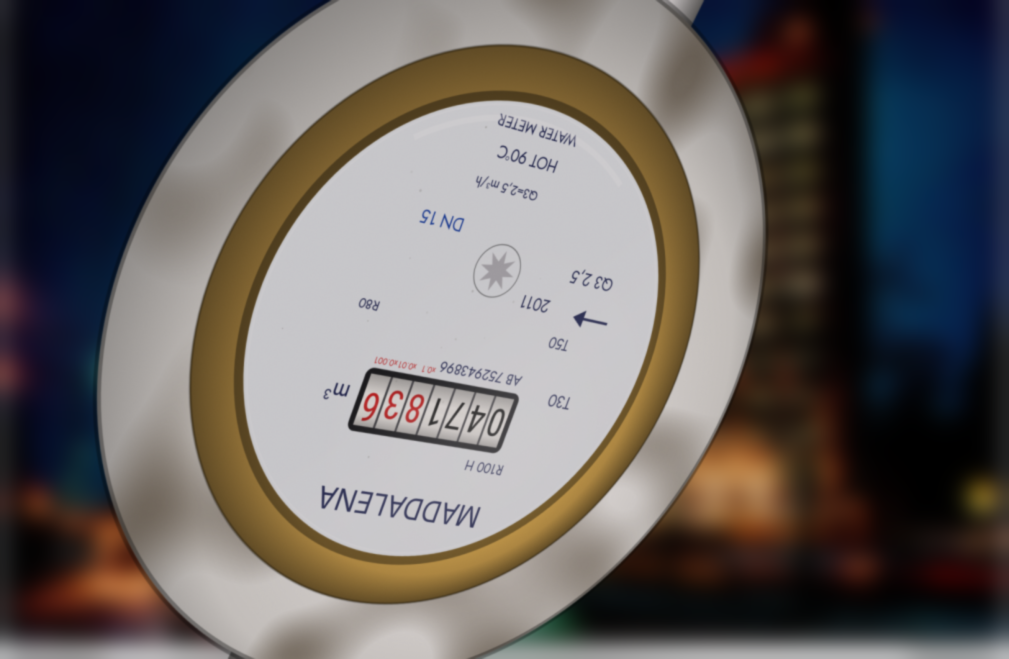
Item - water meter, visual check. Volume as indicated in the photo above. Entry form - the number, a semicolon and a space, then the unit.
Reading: 471.836; m³
